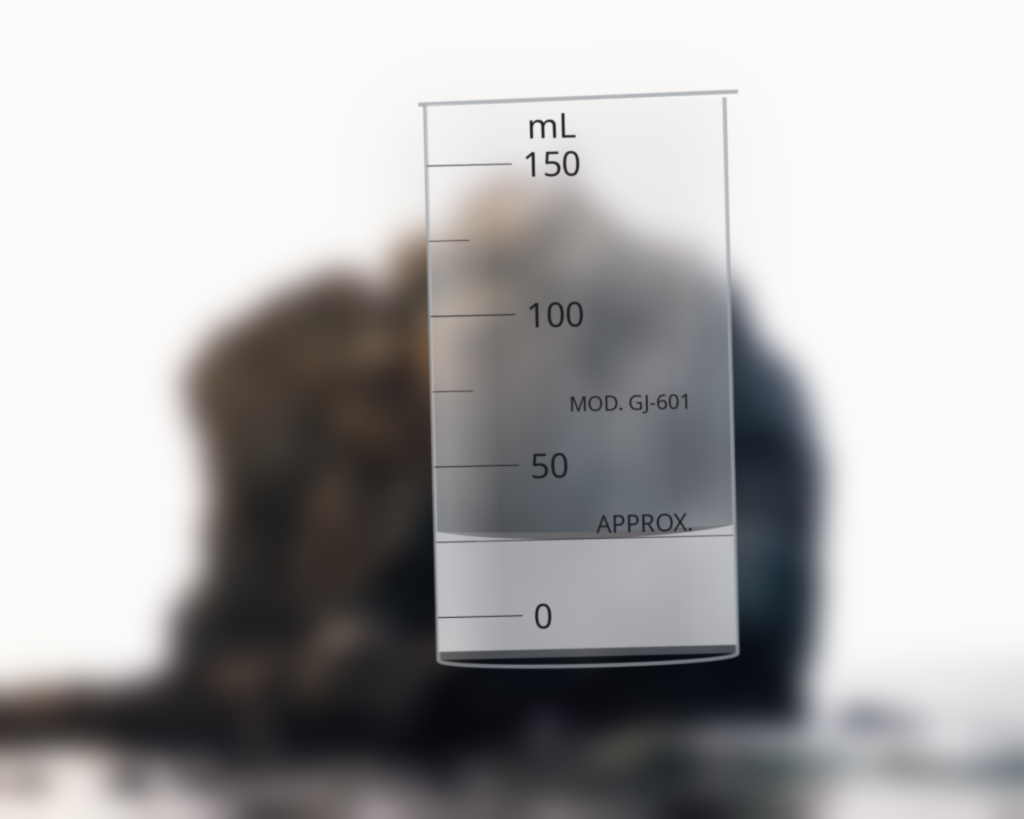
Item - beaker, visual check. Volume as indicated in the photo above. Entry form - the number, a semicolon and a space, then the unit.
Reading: 25; mL
